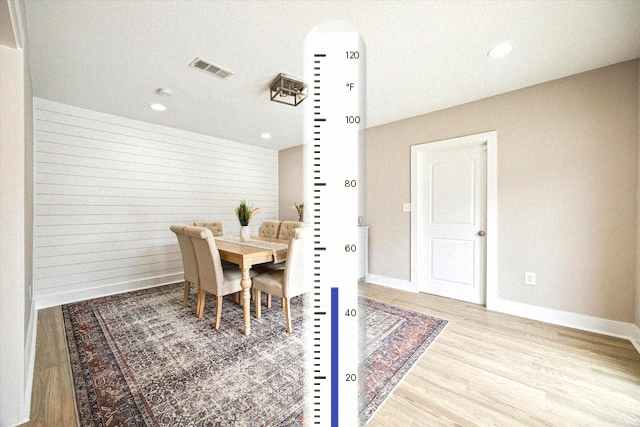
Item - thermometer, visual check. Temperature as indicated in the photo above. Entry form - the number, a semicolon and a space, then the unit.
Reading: 48; °F
